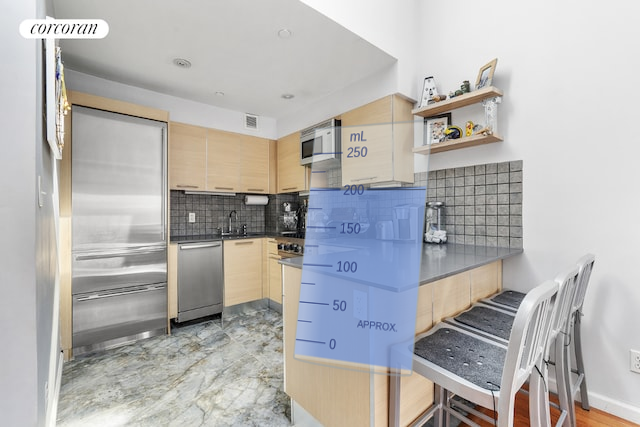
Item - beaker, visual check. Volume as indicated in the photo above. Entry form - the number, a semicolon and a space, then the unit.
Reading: 200; mL
